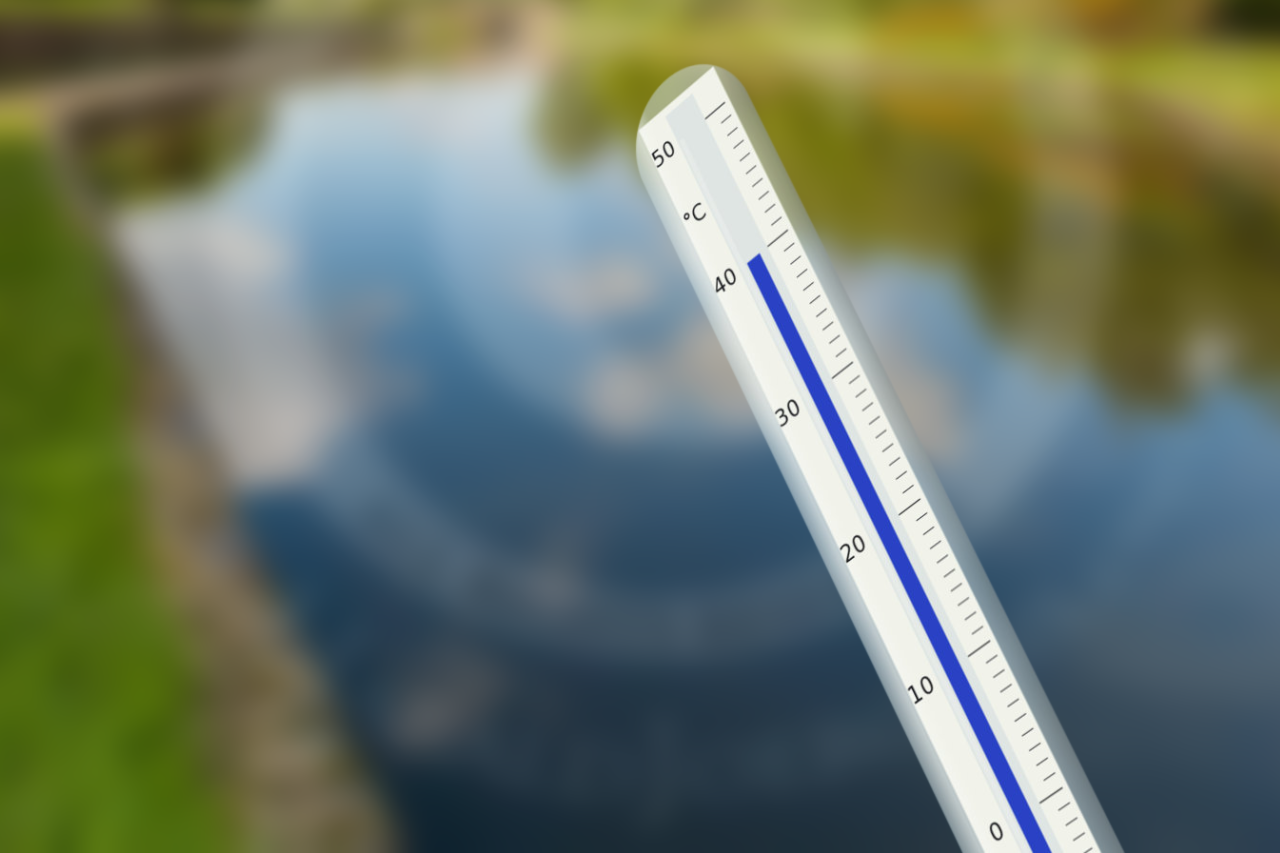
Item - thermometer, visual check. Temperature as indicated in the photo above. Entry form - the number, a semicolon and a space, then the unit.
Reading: 40; °C
